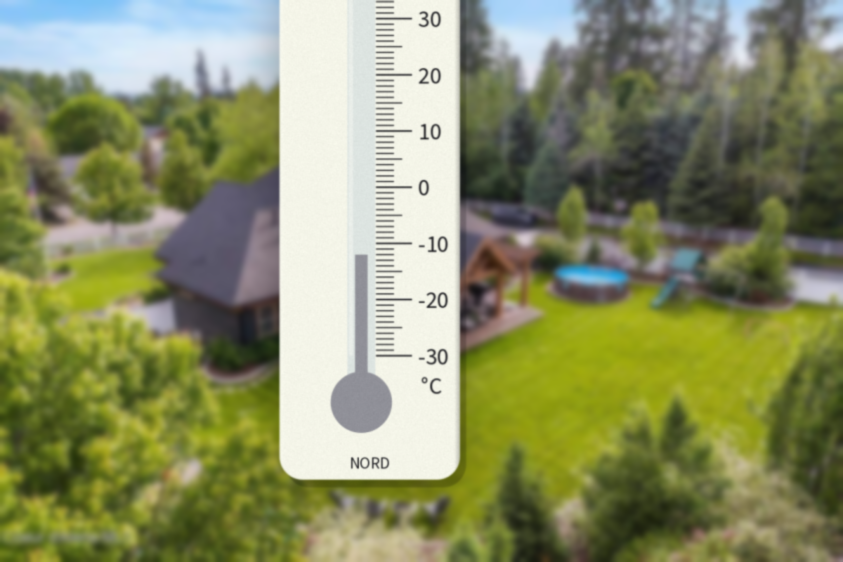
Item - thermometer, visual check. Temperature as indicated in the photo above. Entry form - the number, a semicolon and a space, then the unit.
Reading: -12; °C
